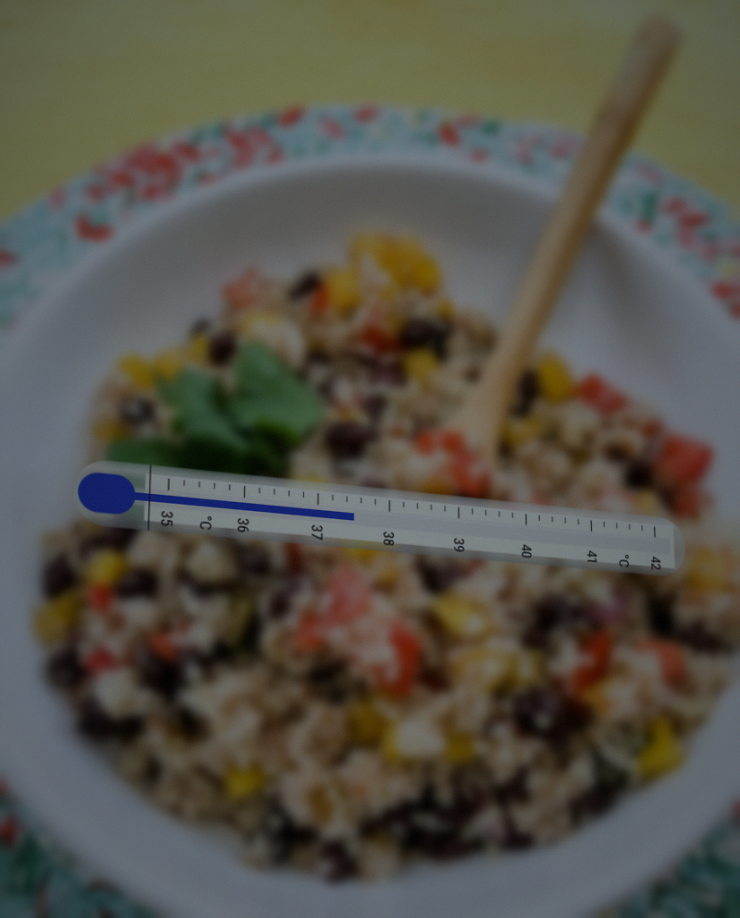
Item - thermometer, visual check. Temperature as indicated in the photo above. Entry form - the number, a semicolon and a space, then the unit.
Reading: 37.5; °C
